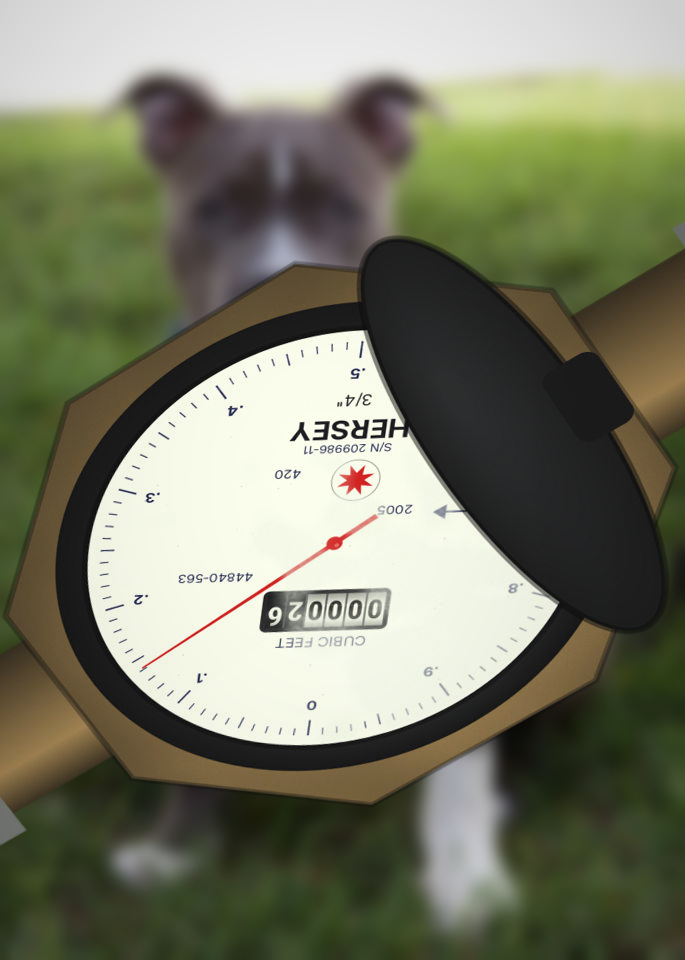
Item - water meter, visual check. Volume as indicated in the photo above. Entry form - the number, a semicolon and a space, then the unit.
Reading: 26.14; ft³
